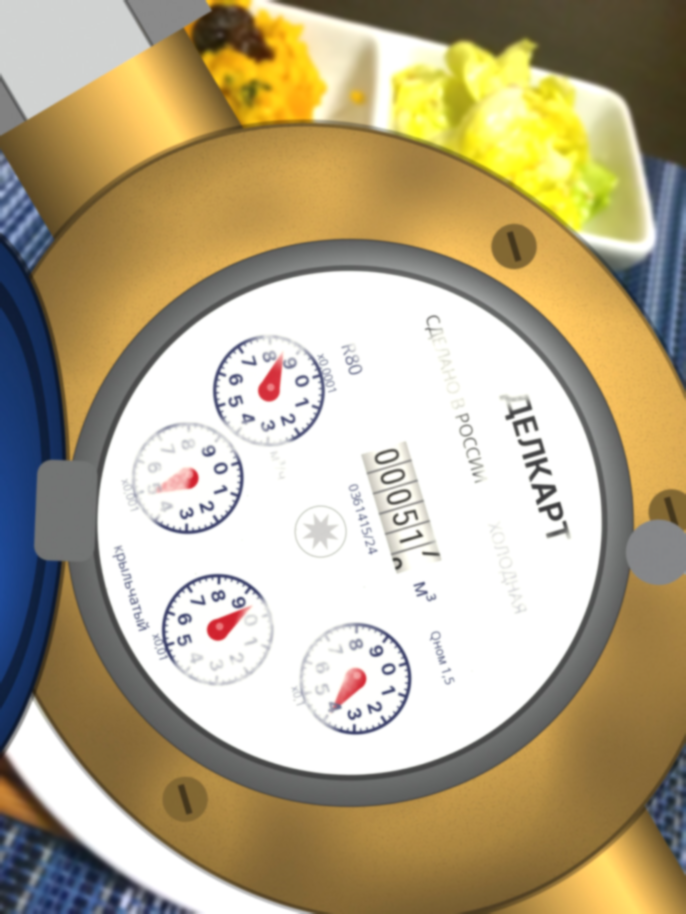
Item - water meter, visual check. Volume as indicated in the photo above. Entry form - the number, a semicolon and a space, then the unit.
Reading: 517.3948; m³
